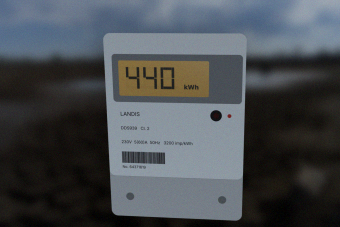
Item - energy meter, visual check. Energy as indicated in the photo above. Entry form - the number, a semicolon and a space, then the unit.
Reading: 440; kWh
